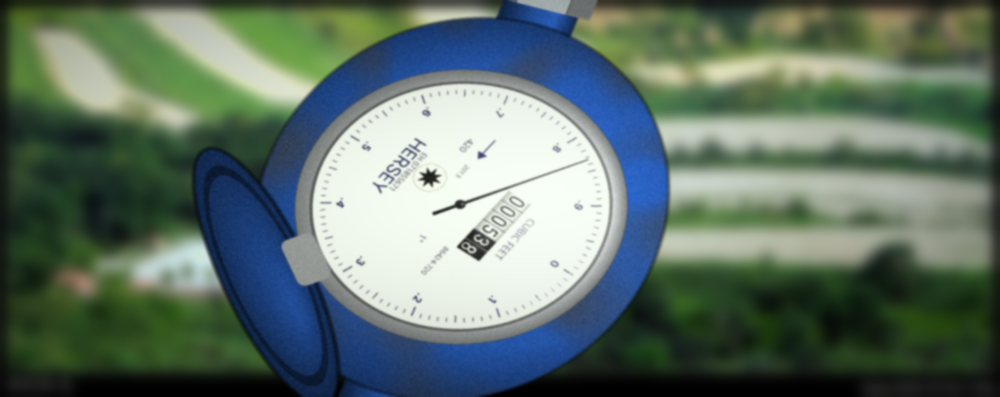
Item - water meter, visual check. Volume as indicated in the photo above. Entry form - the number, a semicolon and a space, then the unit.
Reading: 537.83; ft³
